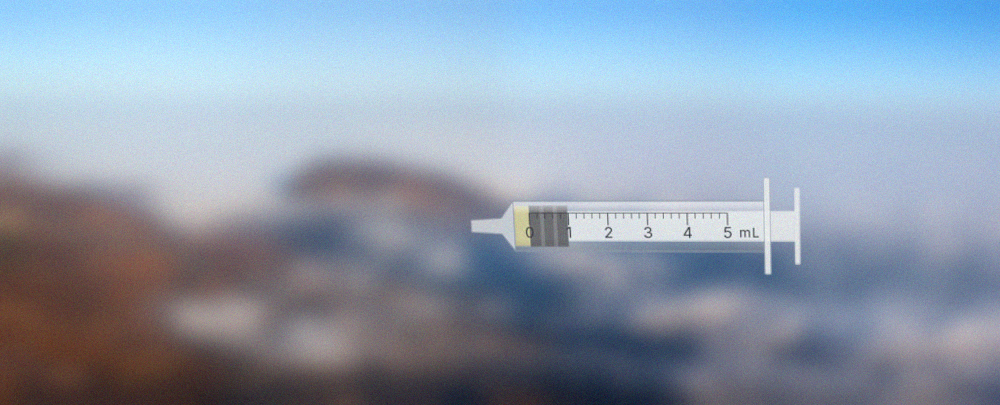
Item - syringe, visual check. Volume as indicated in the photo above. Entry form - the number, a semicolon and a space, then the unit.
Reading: 0; mL
